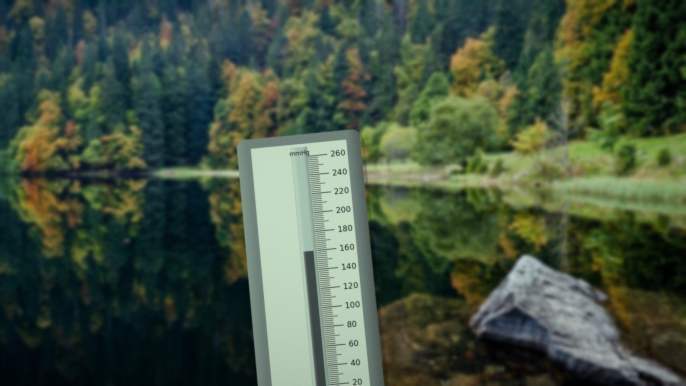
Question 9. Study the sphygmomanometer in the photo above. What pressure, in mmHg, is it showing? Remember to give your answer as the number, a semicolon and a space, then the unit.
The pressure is 160; mmHg
